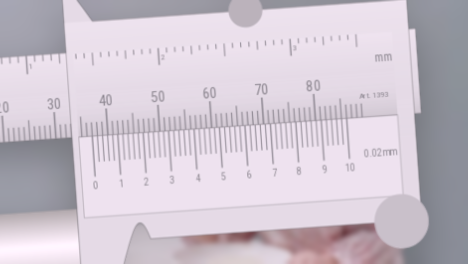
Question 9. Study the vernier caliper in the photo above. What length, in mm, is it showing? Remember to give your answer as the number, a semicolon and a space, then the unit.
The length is 37.0; mm
